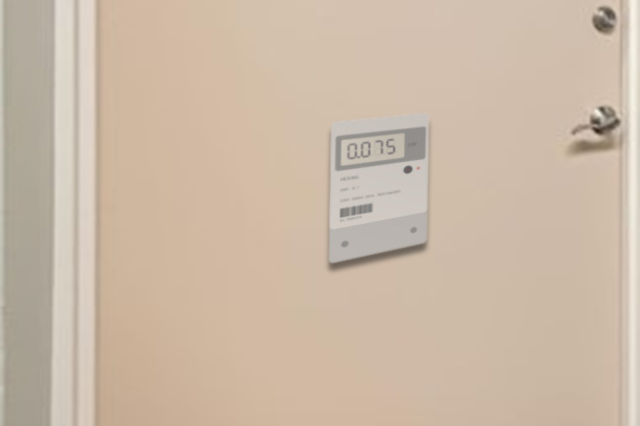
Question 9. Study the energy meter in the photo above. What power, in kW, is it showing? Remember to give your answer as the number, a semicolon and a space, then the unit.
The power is 0.075; kW
